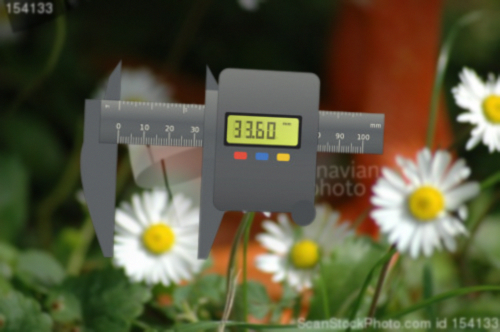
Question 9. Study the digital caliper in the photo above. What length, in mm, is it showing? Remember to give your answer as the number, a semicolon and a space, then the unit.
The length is 33.60; mm
